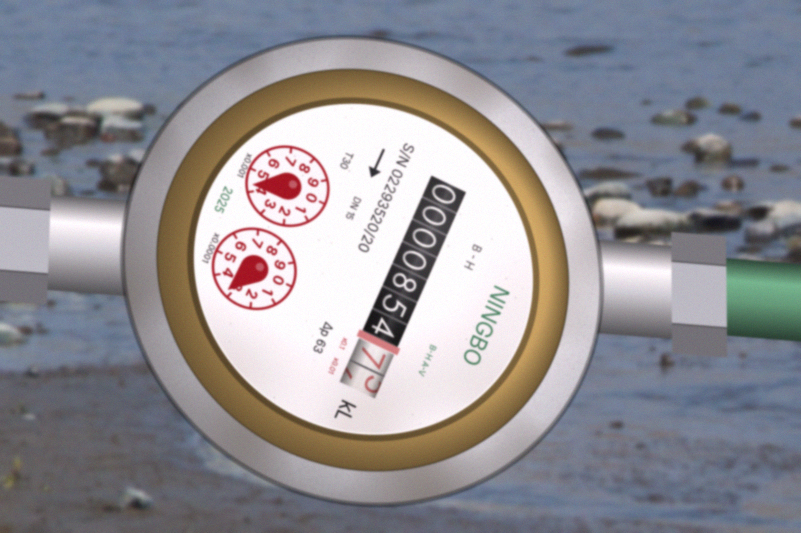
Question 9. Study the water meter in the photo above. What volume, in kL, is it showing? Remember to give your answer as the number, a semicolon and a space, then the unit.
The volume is 854.7543; kL
